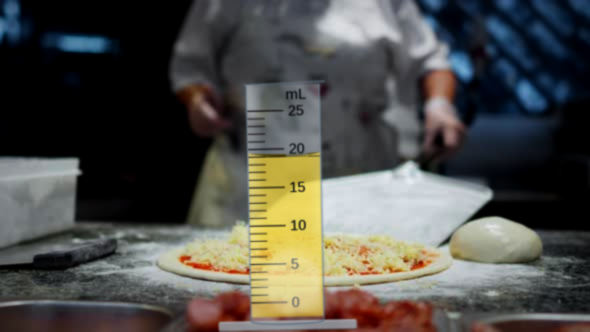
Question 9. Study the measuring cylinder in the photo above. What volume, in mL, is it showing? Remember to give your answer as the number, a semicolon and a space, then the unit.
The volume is 19; mL
